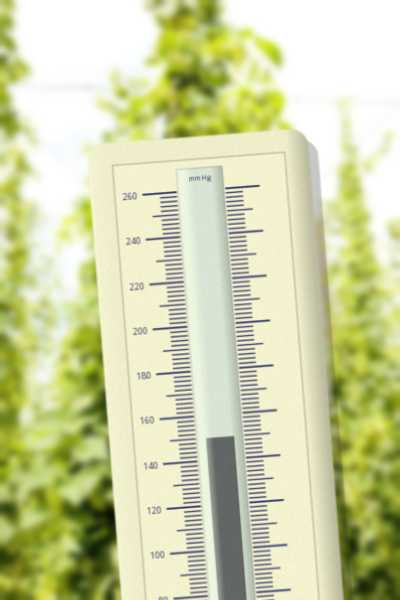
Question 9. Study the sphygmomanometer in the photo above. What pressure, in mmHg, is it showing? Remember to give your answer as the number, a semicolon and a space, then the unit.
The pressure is 150; mmHg
